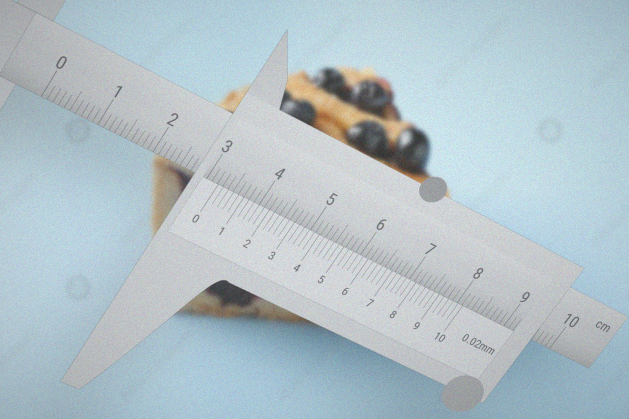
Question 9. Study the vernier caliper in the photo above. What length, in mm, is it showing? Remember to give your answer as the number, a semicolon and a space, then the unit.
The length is 32.2; mm
